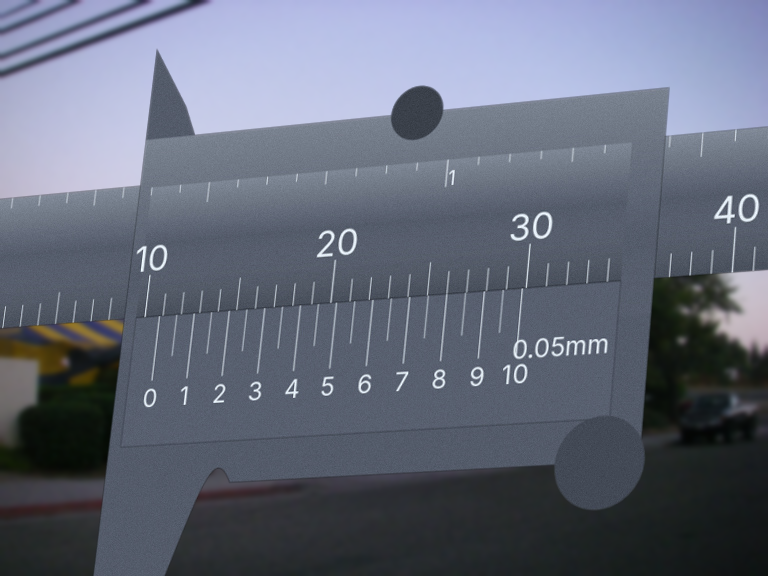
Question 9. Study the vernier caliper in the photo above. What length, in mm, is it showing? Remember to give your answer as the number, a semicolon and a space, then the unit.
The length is 10.8; mm
